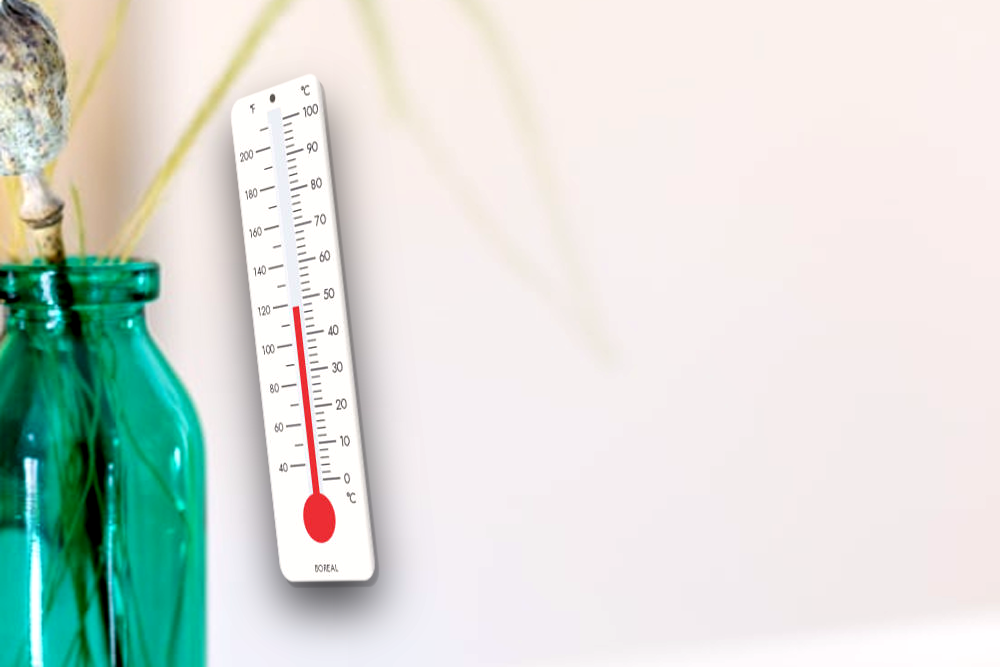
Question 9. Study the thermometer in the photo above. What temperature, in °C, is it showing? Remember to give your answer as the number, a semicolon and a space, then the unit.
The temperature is 48; °C
